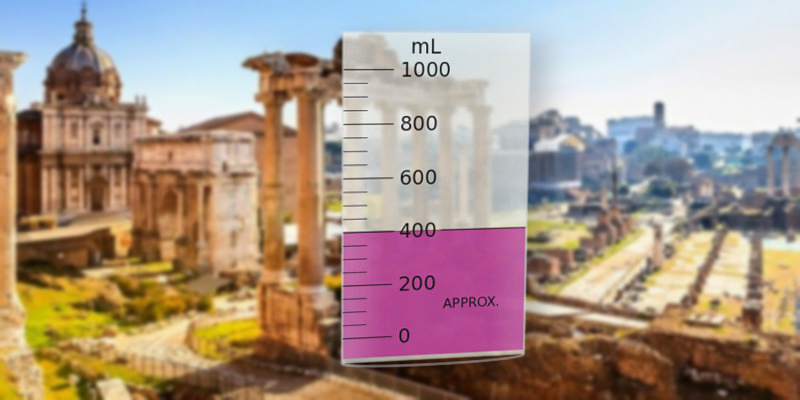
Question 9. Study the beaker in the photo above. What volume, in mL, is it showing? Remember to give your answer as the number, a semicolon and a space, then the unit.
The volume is 400; mL
